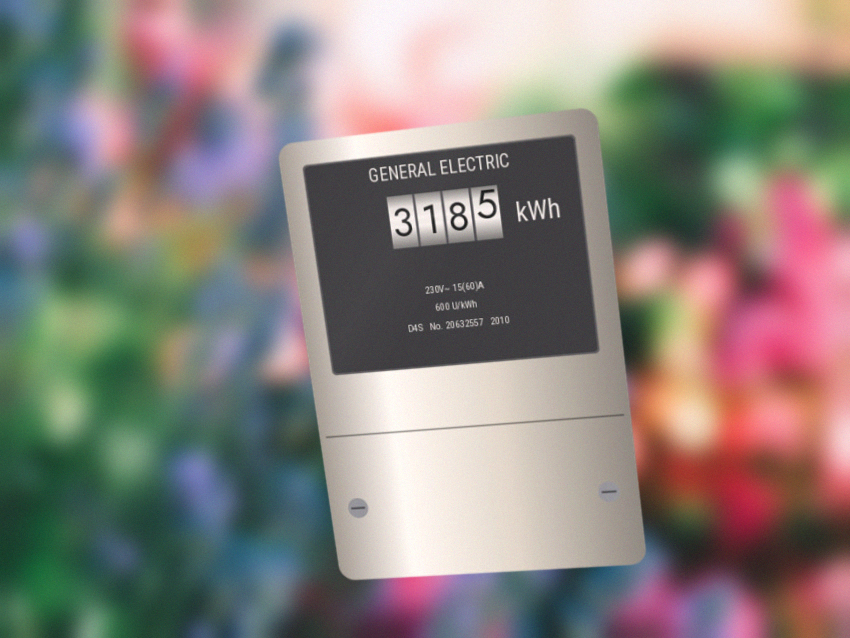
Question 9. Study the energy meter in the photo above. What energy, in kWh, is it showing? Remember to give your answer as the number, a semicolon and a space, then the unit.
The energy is 3185; kWh
